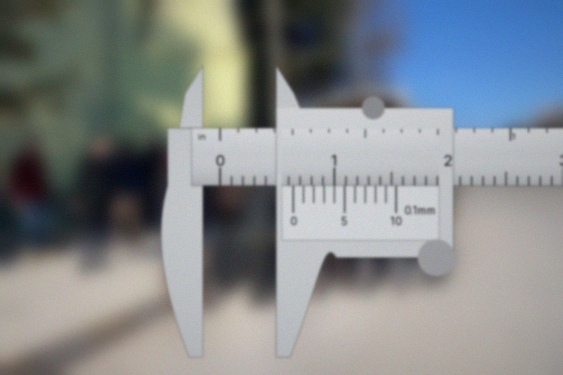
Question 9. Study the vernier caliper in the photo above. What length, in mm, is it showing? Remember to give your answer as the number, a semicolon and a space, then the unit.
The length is 6.4; mm
